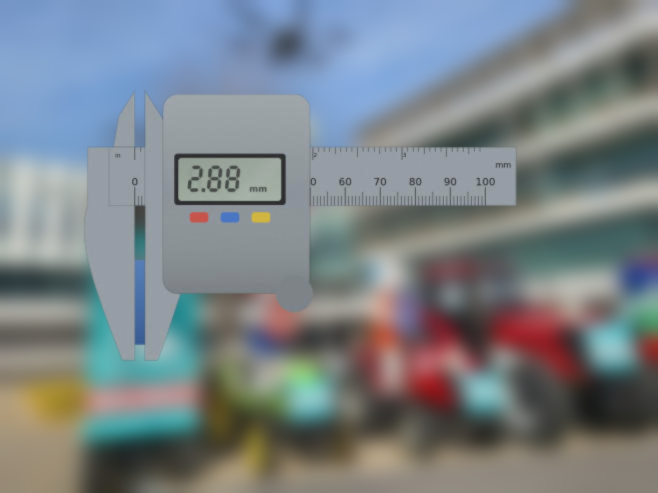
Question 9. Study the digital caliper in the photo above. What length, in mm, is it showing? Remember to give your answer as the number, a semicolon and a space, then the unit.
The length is 2.88; mm
